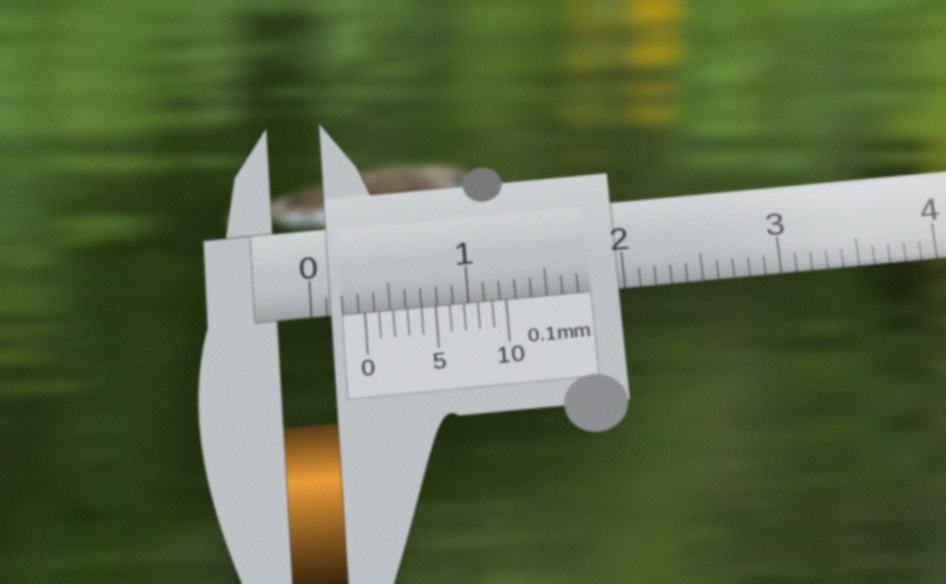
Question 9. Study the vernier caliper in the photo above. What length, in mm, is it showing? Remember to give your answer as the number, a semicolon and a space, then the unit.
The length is 3.4; mm
